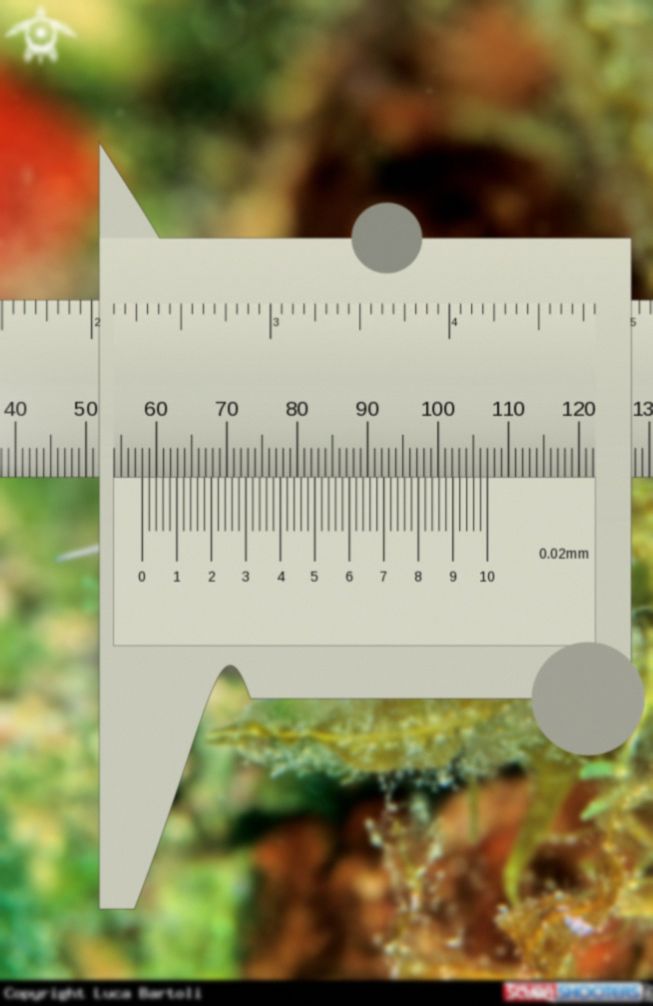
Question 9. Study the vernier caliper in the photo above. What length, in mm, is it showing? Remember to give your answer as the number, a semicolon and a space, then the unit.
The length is 58.0; mm
